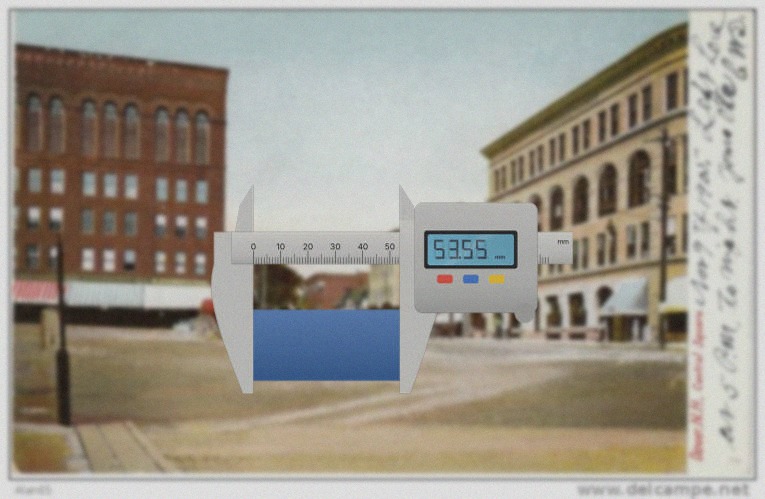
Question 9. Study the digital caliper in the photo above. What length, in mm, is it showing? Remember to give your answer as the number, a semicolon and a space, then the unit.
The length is 53.55; mm
